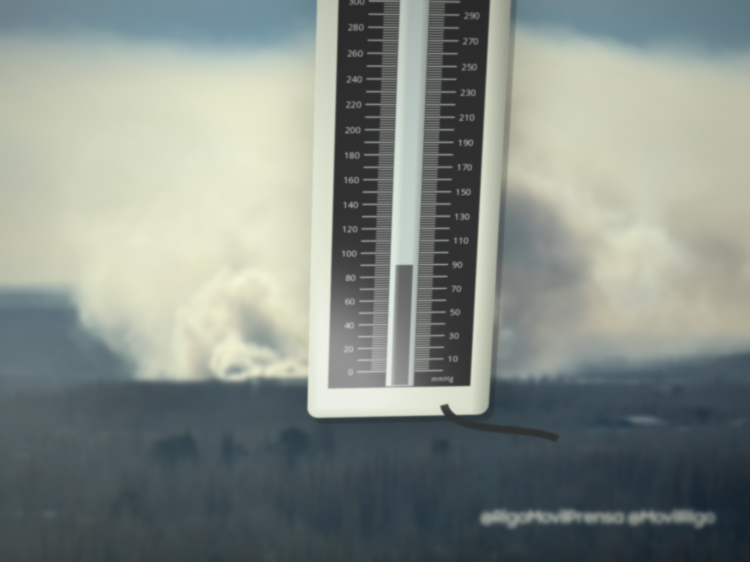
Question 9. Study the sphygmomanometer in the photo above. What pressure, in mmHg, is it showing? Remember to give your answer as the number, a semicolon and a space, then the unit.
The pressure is 90; mmHg
